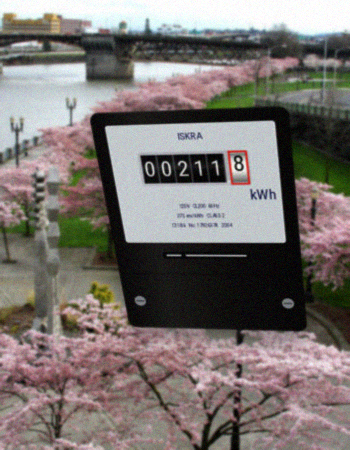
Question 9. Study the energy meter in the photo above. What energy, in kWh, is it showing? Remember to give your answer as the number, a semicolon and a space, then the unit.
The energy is 211.8; kWh
